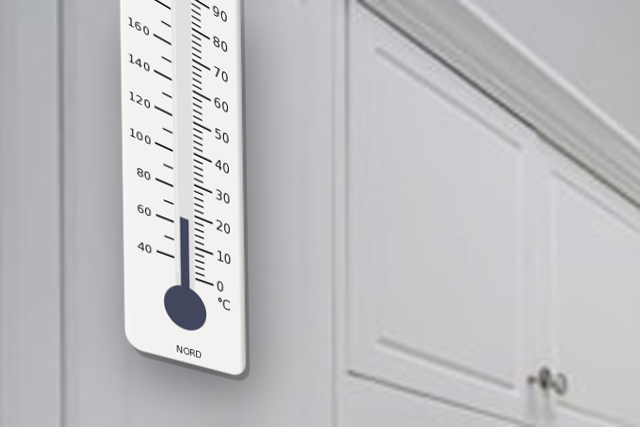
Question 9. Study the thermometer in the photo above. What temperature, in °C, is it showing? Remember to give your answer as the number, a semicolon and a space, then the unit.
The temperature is 18; °C
